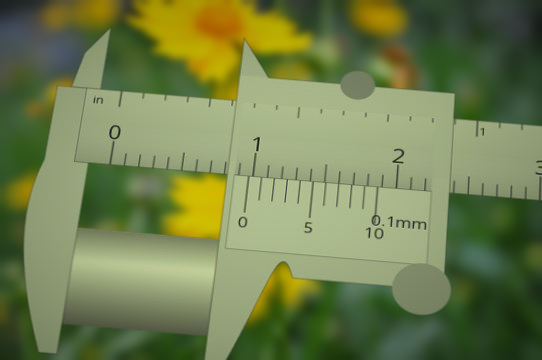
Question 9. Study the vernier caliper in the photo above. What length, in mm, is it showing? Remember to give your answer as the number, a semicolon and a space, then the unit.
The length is 9.7; mm
